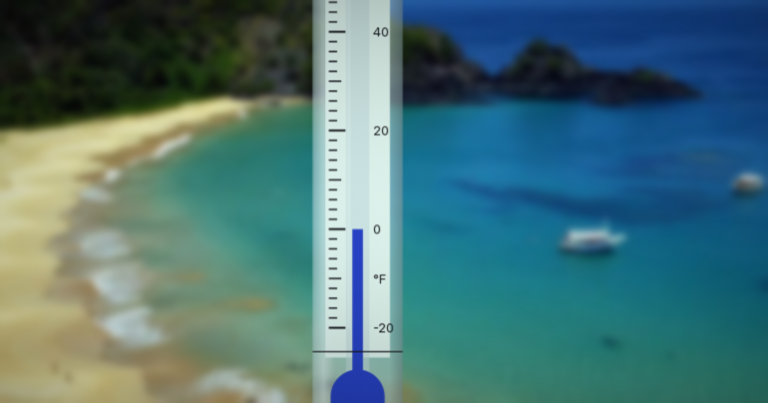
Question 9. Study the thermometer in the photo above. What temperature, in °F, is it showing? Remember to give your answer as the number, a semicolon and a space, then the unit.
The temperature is 0; °F
